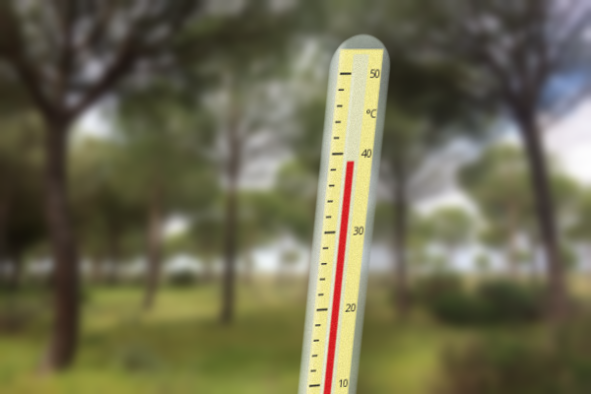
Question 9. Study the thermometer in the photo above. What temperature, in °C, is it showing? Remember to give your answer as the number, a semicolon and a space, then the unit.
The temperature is 39; °C
